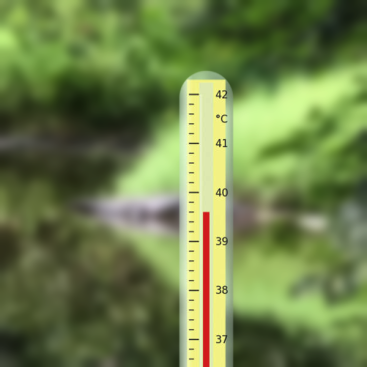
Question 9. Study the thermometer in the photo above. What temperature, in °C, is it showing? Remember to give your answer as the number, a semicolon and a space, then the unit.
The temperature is 39.6; °C
